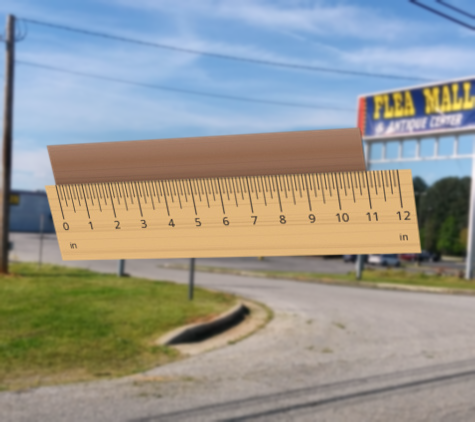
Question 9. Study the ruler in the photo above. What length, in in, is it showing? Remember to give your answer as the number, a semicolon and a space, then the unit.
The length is 11; in
